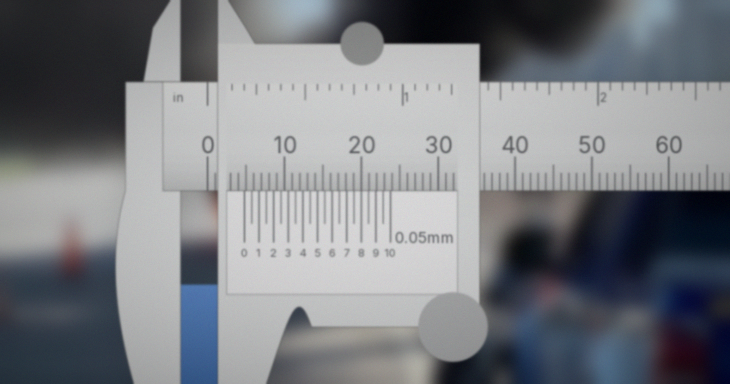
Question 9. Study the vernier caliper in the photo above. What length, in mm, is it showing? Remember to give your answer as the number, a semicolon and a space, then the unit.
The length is 4.8; mm
